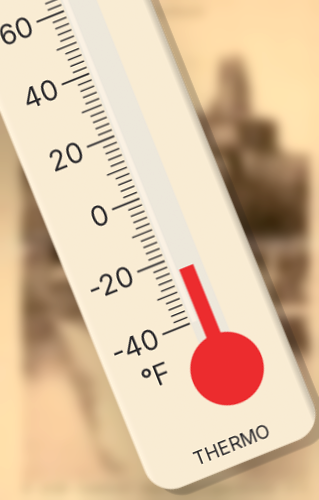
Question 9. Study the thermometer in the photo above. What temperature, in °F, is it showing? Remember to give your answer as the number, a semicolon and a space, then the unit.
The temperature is -24; °F
